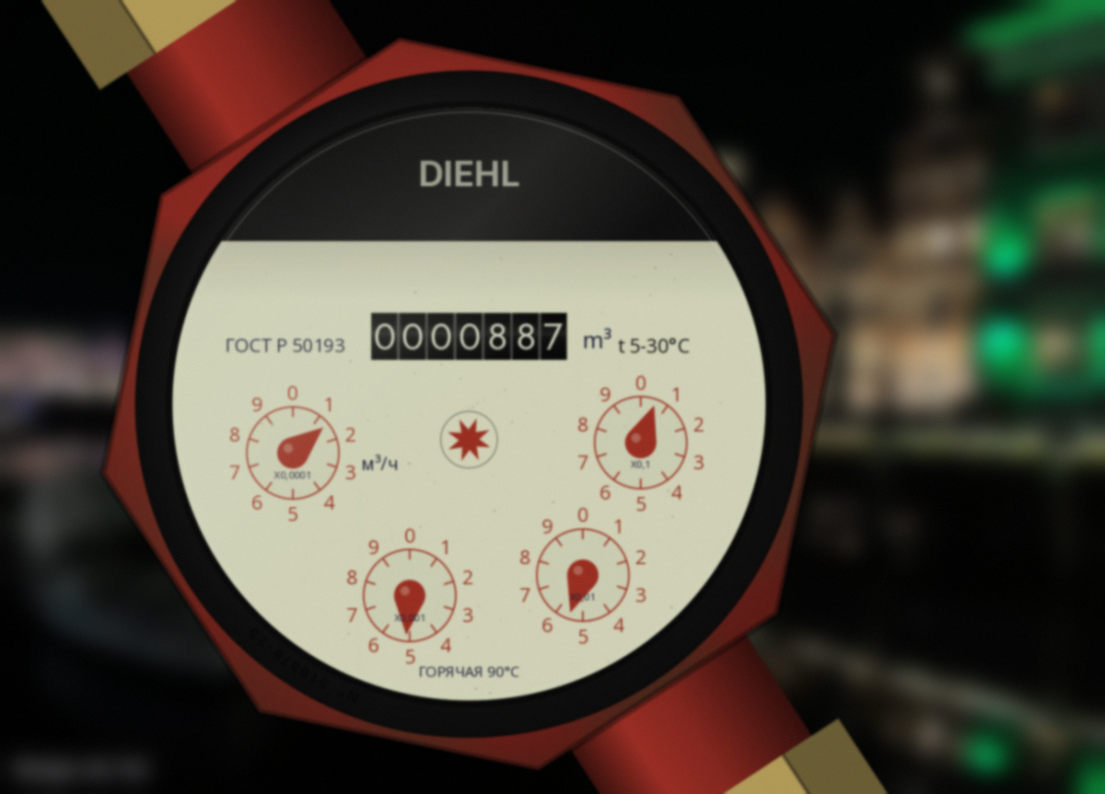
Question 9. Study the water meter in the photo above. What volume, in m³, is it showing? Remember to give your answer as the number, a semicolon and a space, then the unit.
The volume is 887.0551; m³
